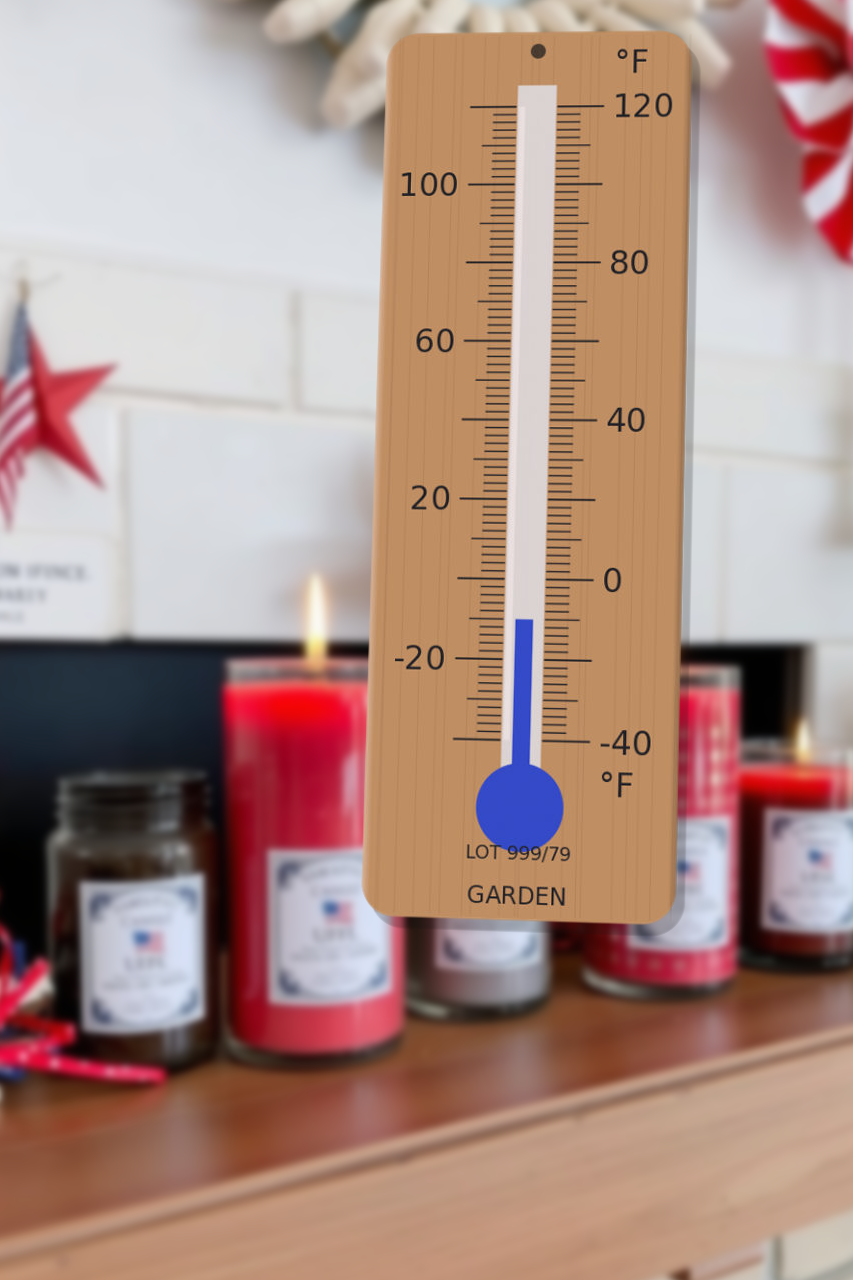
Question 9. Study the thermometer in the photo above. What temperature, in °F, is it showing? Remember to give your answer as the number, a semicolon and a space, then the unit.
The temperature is -10; °F
